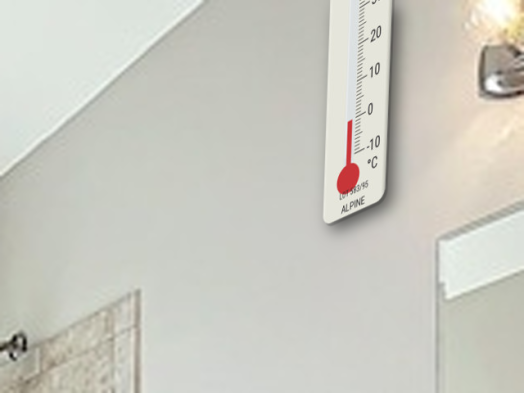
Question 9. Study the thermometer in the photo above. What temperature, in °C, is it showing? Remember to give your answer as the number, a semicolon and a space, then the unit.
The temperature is 0; °C
